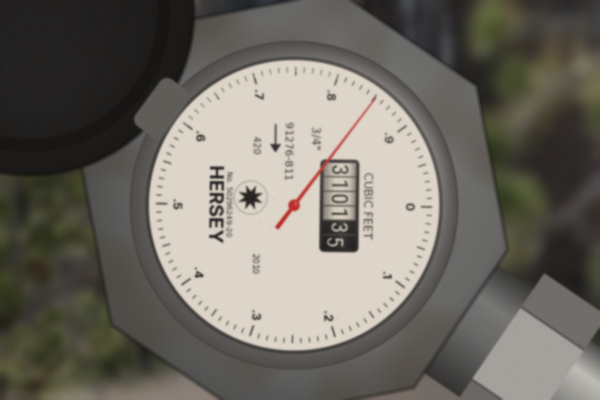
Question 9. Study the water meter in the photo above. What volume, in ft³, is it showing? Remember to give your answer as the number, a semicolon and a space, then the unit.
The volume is 310134.85; ft³
